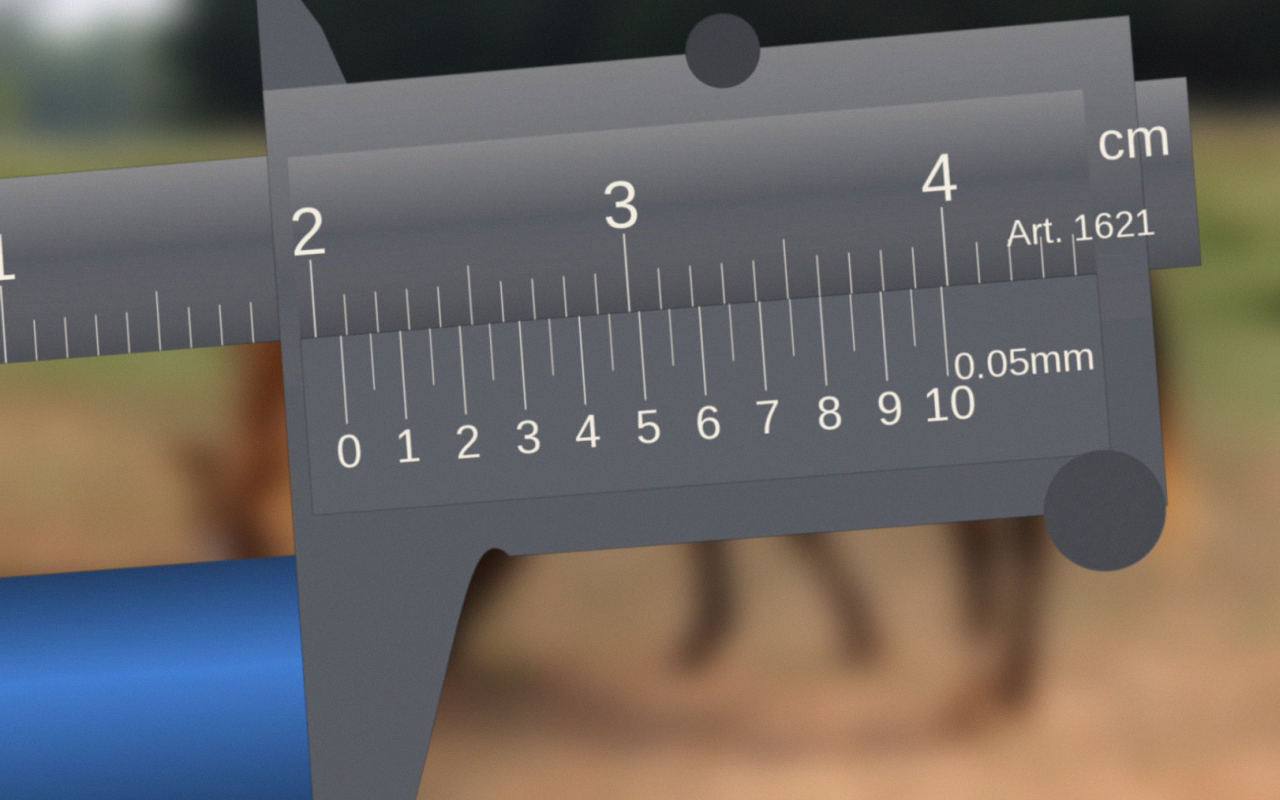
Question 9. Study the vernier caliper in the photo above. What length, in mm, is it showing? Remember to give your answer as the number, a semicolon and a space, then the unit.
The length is 20.80; mm
